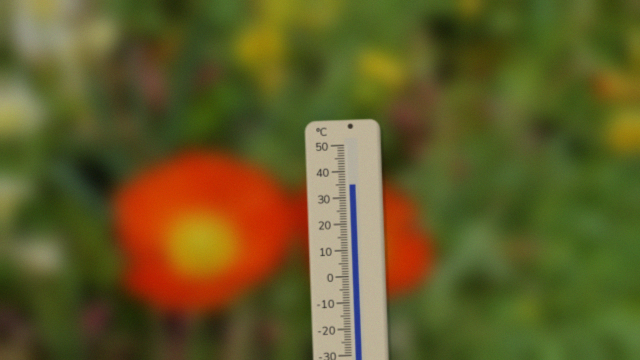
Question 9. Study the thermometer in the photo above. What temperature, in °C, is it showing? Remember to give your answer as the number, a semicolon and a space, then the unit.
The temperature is 35; °C
